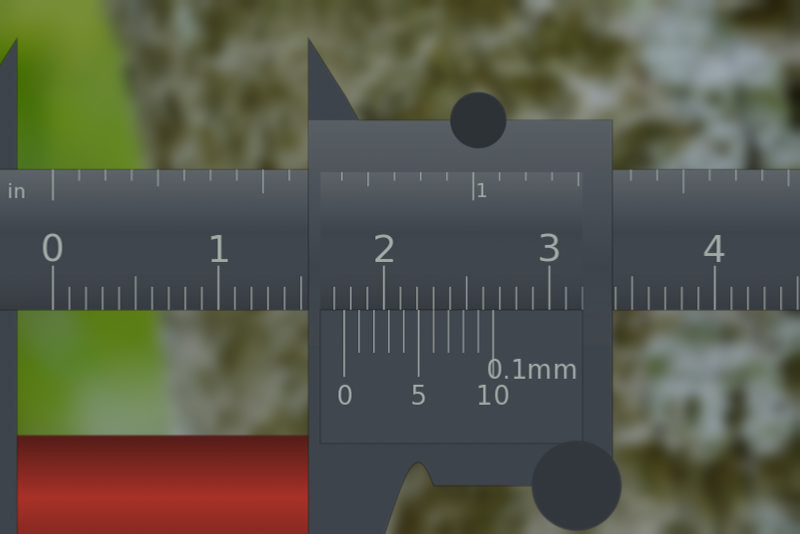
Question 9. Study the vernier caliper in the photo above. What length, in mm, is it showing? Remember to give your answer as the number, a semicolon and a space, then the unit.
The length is 17.6; mm
